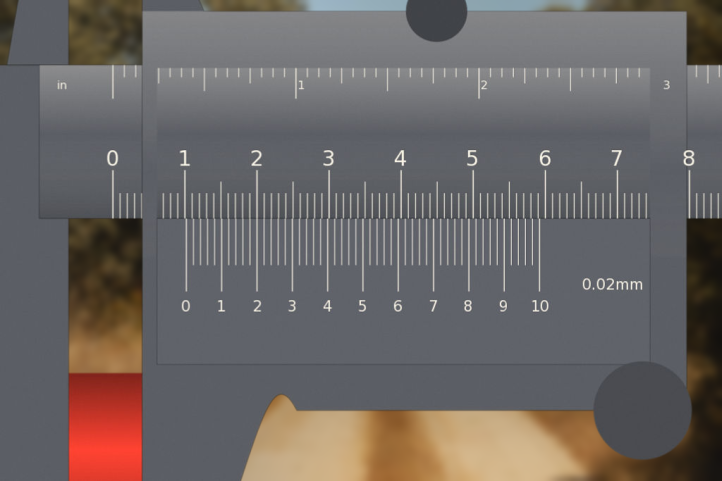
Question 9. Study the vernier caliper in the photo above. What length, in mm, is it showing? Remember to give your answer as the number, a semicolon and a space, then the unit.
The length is 10.2; mm
